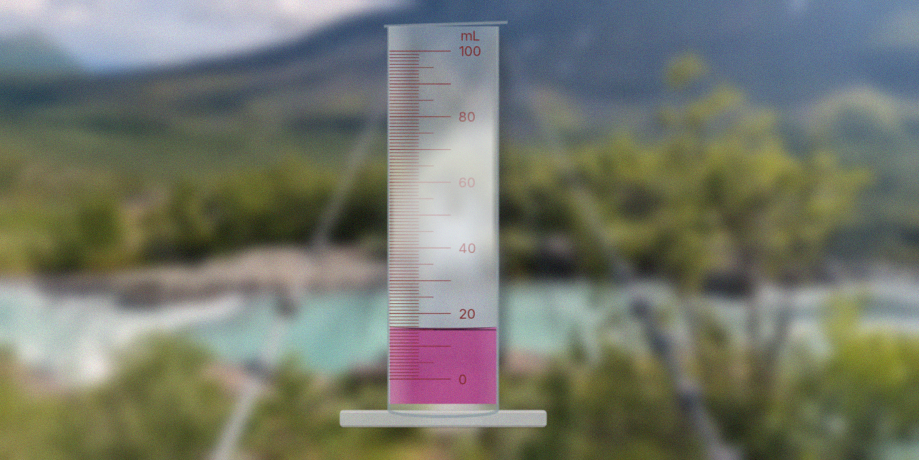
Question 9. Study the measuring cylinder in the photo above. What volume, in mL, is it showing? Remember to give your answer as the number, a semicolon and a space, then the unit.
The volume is 15; mL
